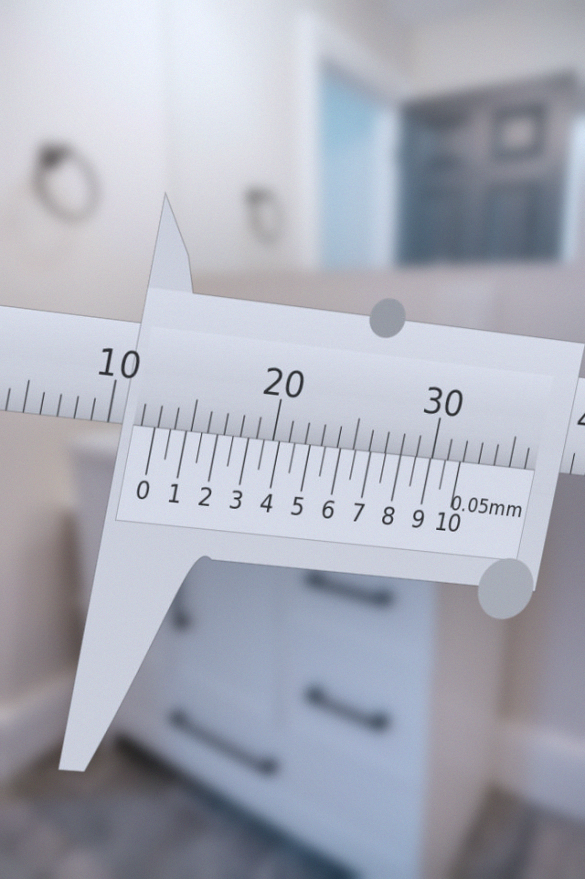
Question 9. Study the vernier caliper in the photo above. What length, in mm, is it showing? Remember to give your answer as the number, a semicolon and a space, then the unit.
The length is 12.8; mm
